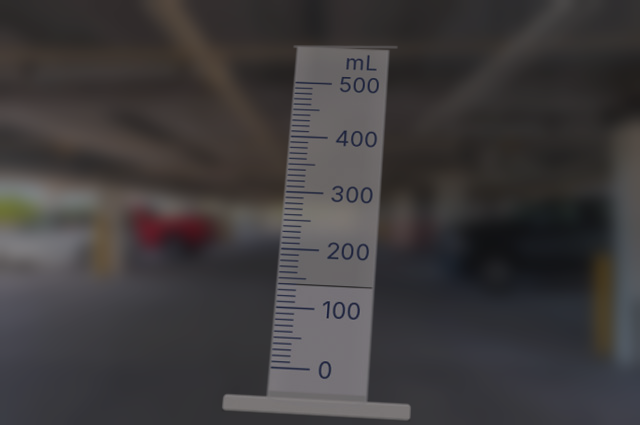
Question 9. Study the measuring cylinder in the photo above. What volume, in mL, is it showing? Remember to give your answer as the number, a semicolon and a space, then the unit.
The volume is 140; mL
